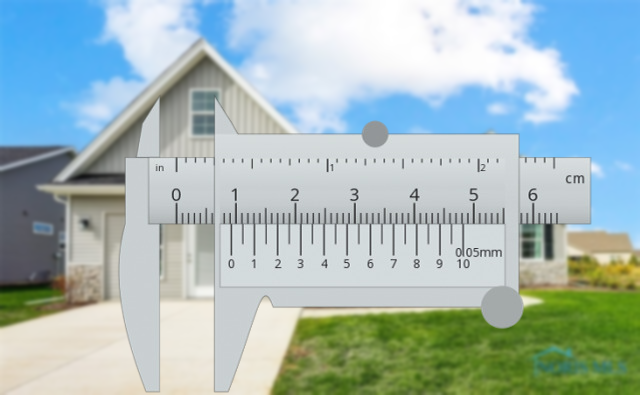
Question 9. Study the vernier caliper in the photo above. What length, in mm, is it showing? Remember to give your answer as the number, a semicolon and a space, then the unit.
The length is 9.2; mm
